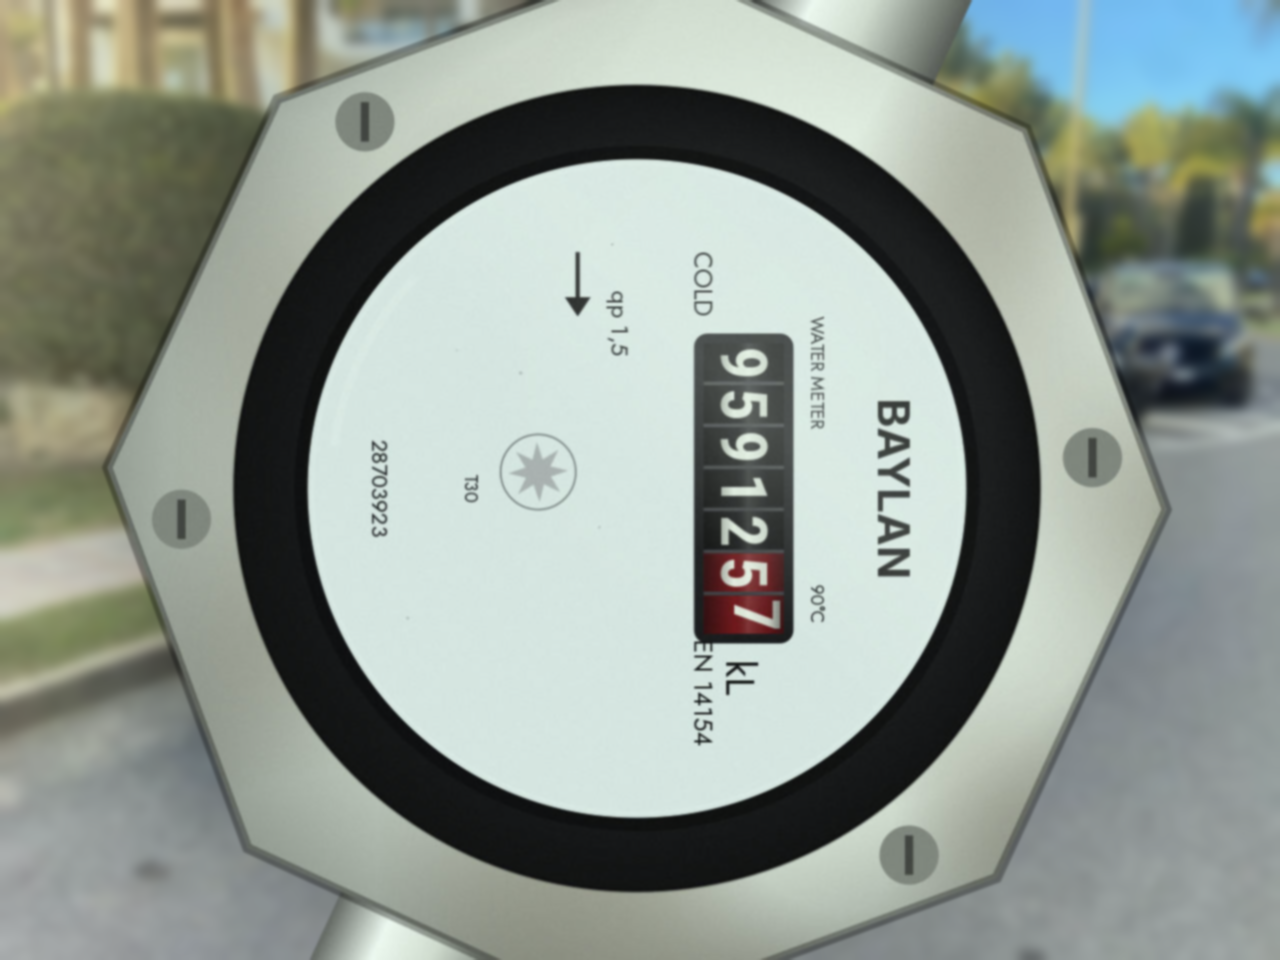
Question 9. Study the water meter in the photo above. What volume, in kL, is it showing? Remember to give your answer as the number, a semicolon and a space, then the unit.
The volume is 95912.57; kL
